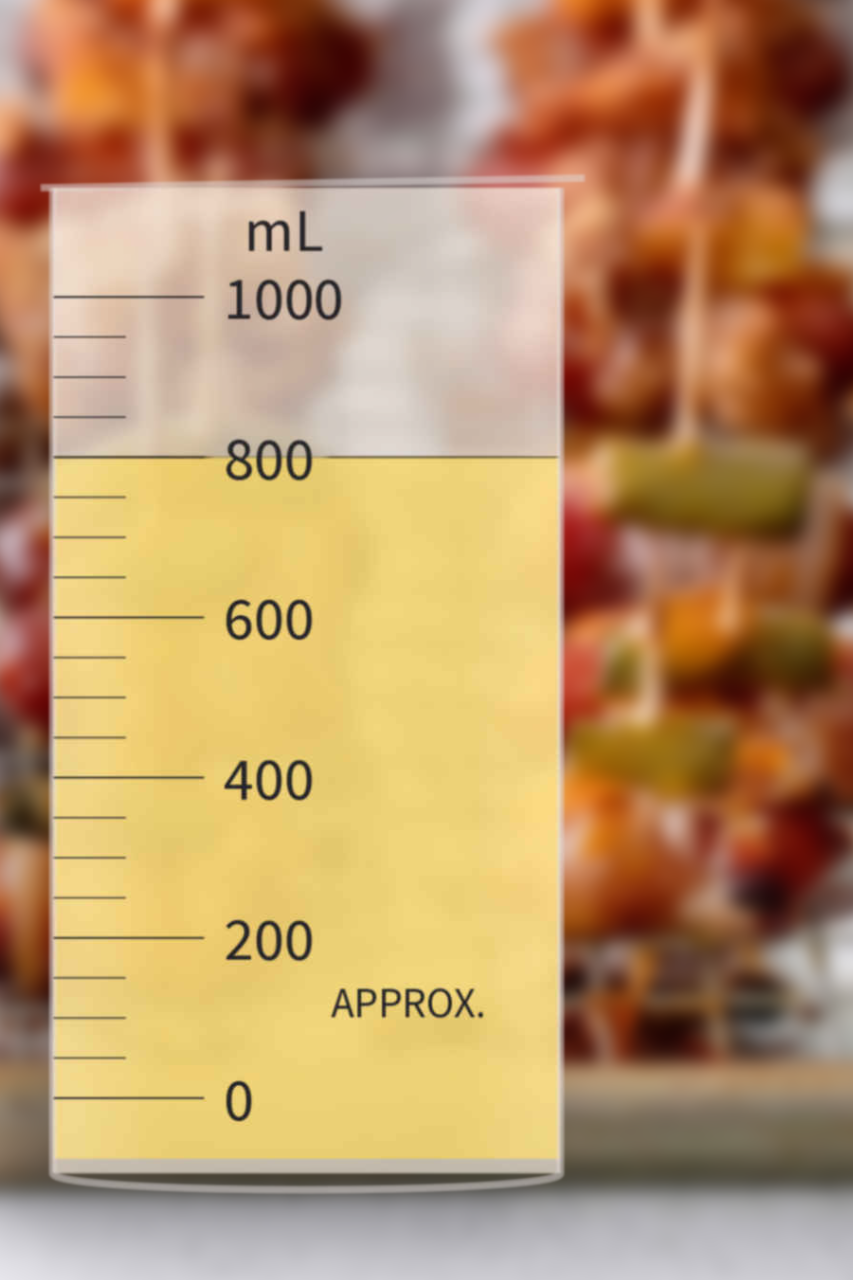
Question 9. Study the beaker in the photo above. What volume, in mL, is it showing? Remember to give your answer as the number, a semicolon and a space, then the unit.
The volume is 800; mL
